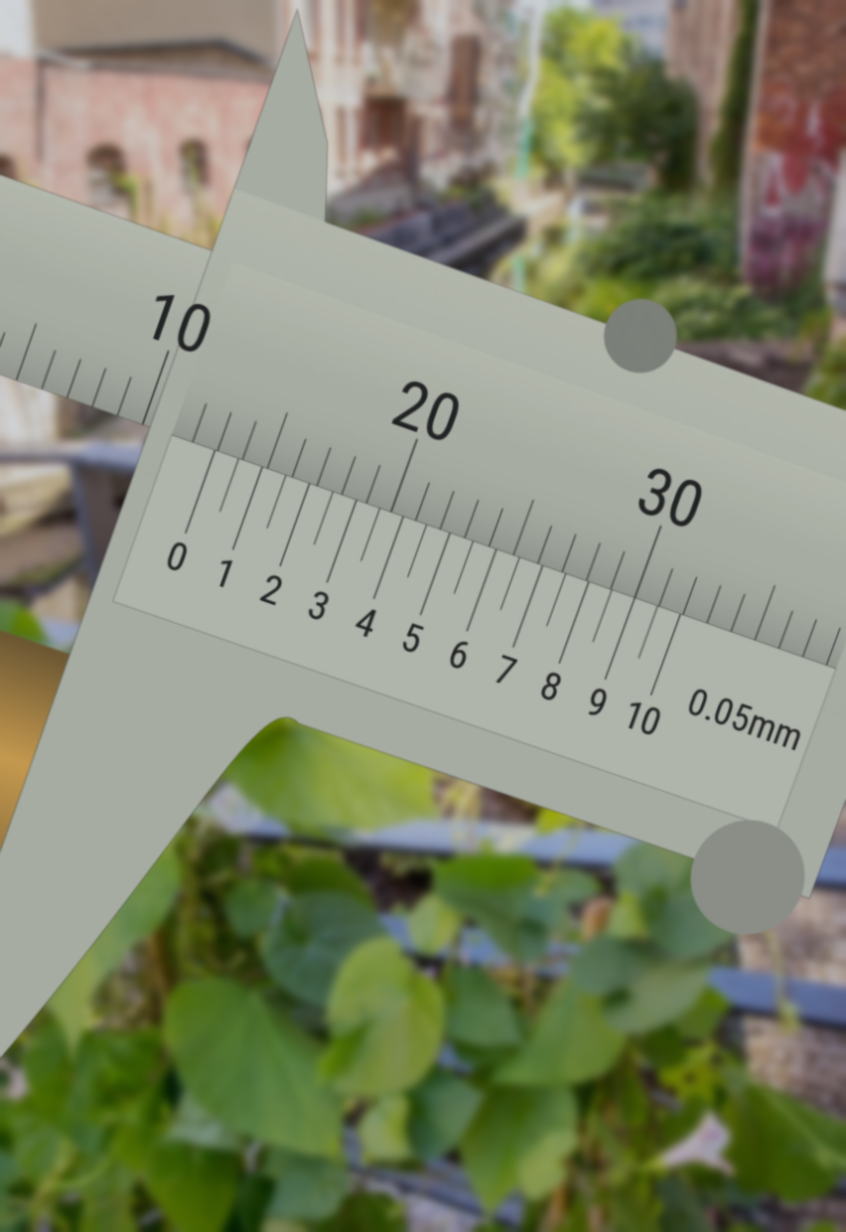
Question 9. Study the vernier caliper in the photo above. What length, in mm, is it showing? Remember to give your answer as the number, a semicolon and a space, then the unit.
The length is 12.9; mm
